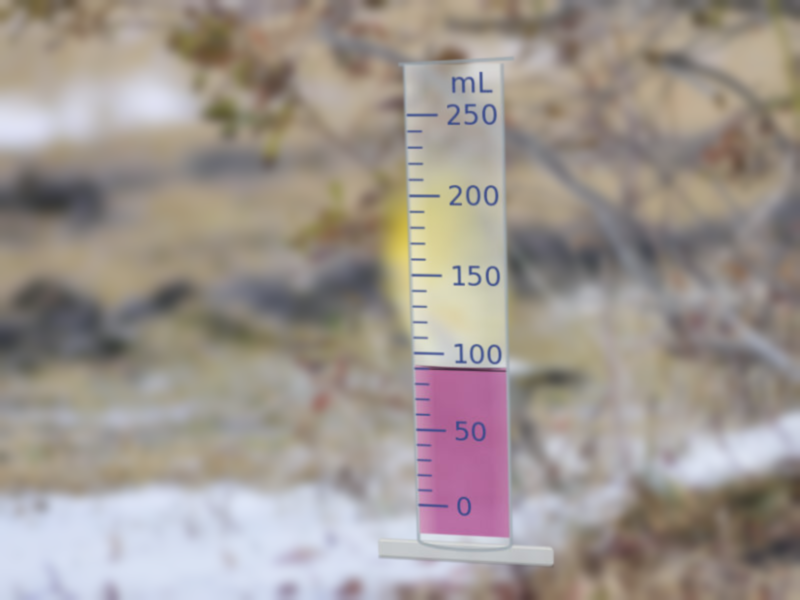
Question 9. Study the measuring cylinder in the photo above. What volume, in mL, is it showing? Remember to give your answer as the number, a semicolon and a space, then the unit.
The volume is 90; mL
